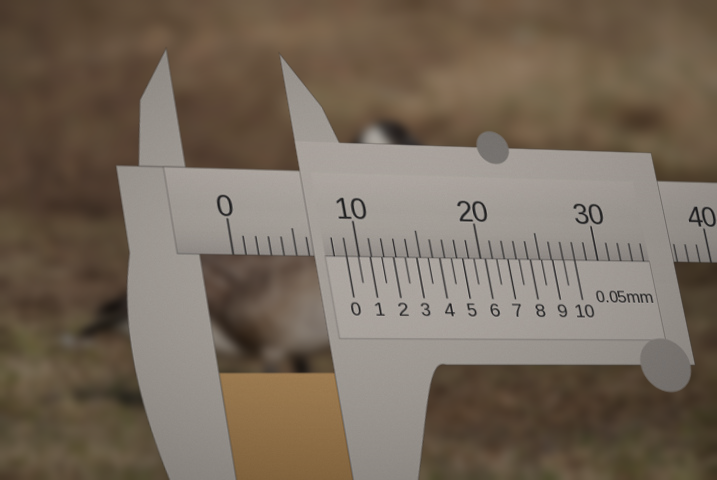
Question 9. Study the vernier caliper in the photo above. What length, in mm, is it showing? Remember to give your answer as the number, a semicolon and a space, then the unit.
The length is 9.0; mm
